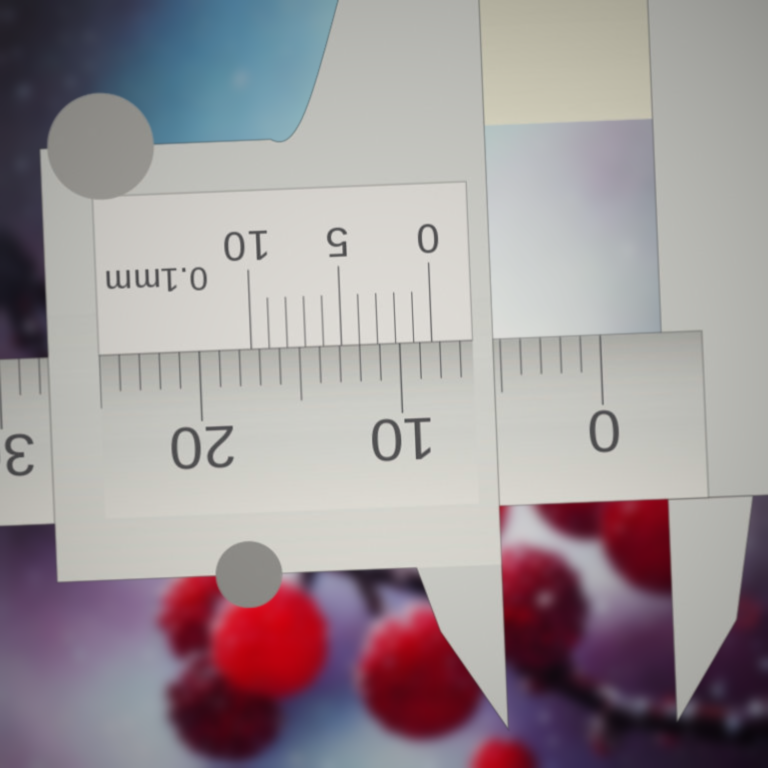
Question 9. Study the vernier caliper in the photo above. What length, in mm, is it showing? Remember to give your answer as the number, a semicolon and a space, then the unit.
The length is 8.4; mm
